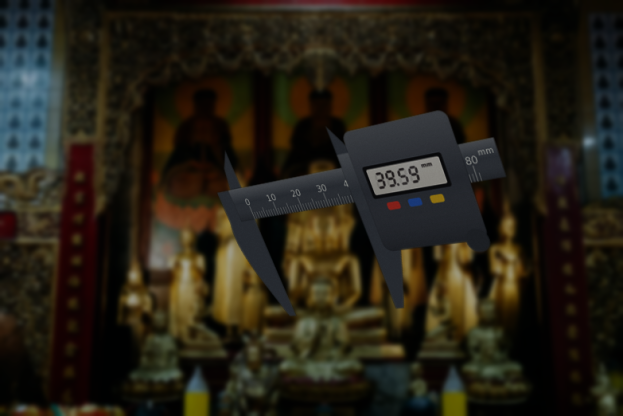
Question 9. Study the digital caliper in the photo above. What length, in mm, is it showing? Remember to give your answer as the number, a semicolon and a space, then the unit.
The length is 39.59; mm
